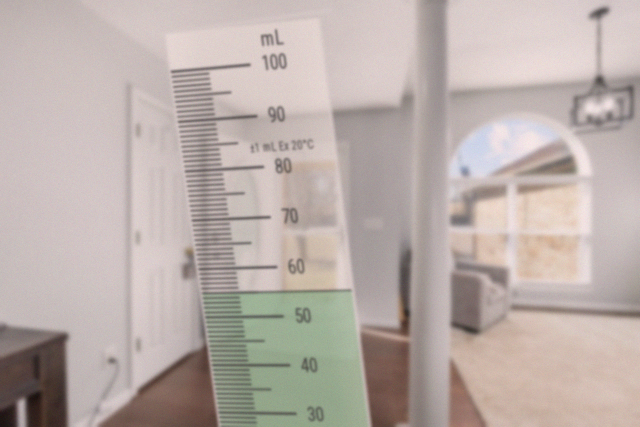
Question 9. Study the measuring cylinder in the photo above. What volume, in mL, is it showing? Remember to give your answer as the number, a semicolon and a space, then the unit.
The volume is 55; mL
